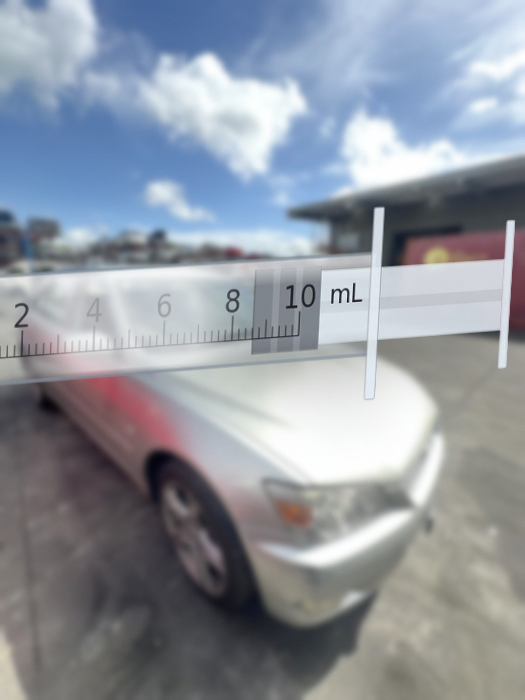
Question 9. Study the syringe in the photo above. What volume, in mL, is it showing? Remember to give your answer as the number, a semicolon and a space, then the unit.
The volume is 8.6; mL
